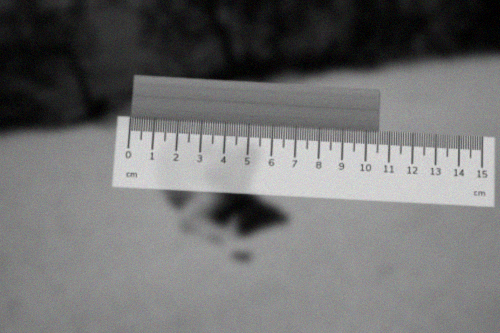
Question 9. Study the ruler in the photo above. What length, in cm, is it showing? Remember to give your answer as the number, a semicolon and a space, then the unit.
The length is 10.5; cm
